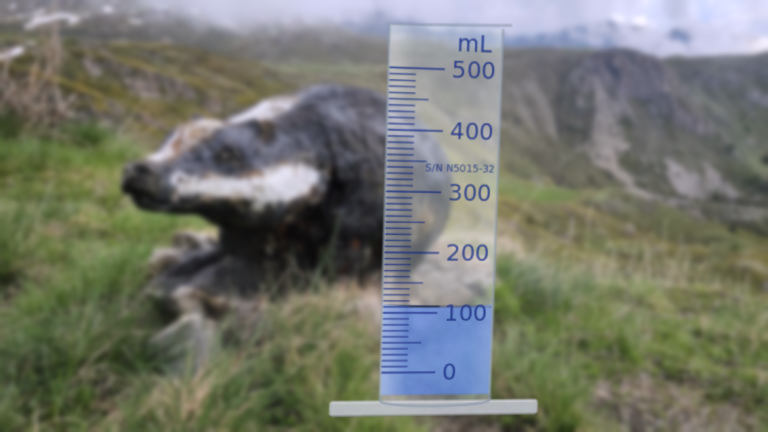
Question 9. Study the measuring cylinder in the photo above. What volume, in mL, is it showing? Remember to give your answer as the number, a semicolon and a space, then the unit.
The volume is 110; mL
